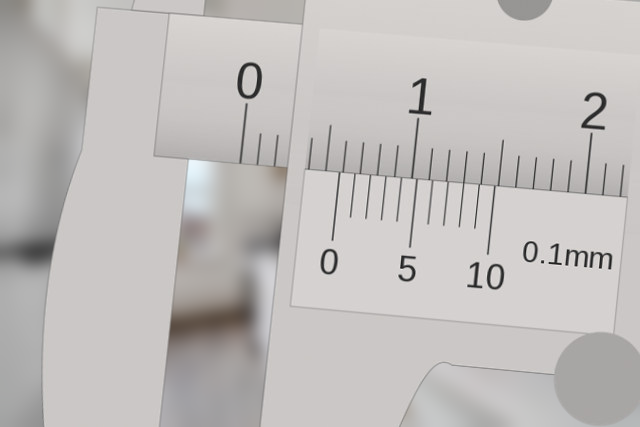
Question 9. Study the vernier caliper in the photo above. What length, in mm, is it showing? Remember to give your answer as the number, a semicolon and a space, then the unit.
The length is 5.8; mm
